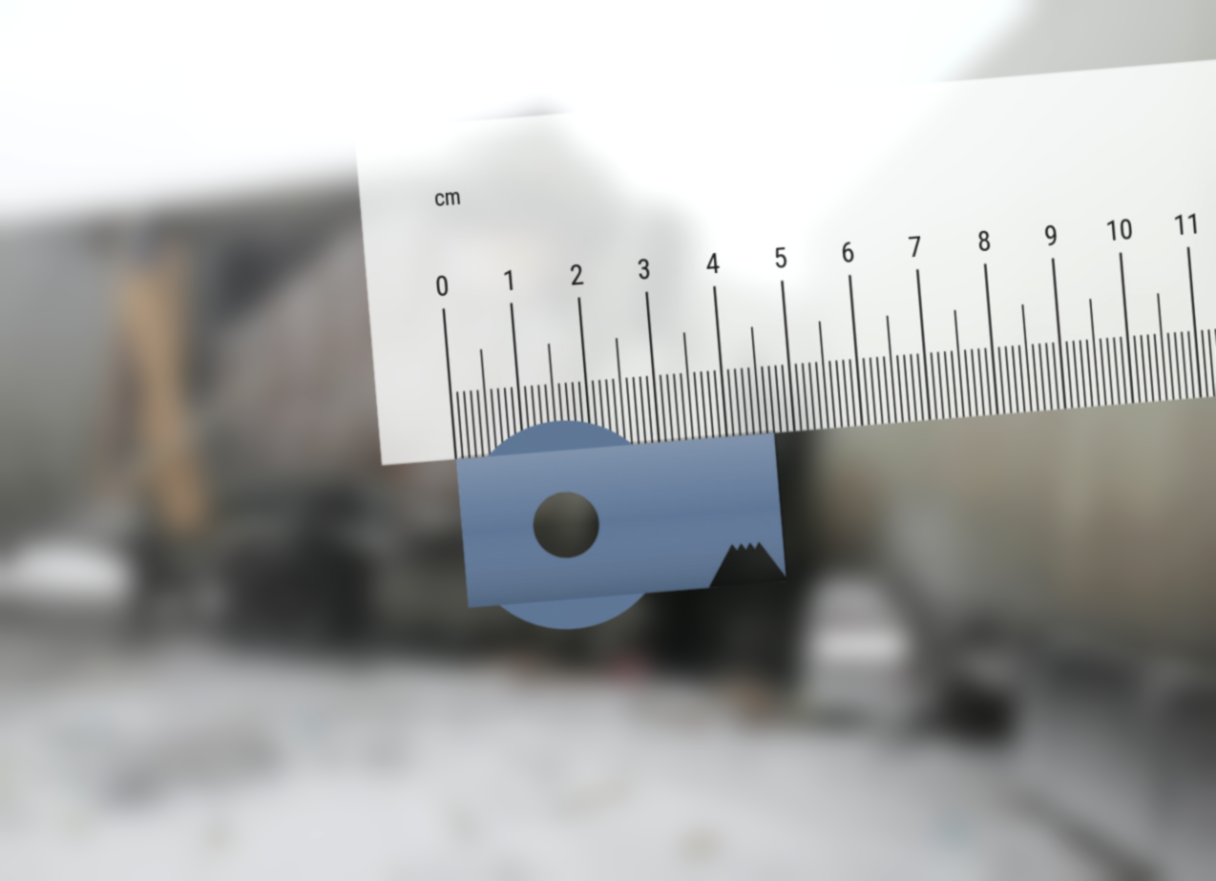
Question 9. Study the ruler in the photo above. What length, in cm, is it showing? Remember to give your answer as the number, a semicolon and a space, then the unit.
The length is 4.7; cm
